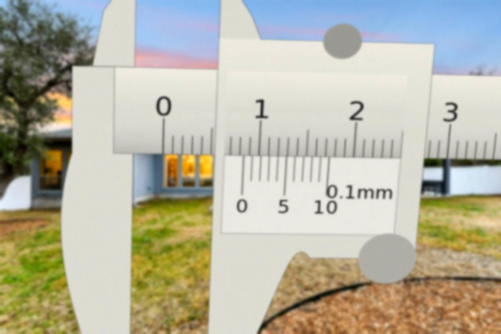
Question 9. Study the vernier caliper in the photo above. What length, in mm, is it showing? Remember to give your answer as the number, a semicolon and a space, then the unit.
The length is 8.4; mm
